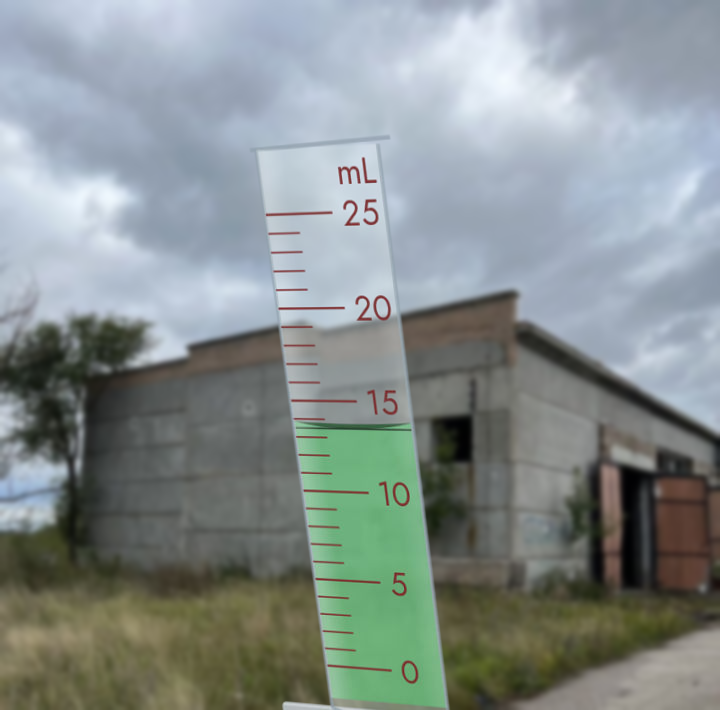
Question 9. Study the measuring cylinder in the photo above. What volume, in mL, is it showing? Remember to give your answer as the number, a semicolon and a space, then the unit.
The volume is 13.5; mL
